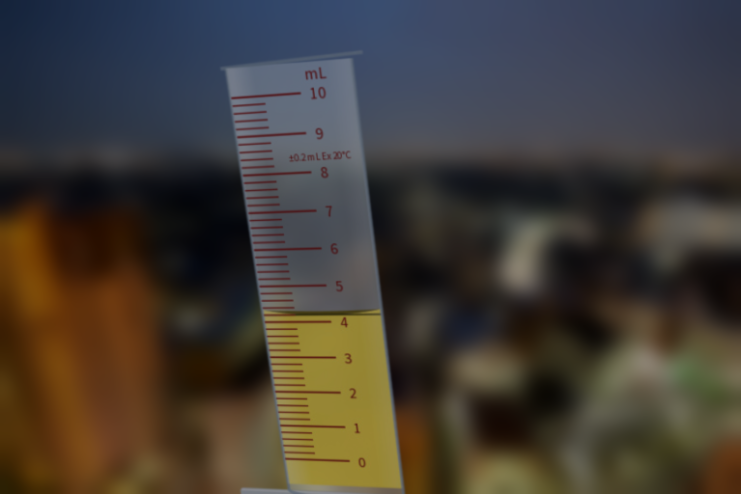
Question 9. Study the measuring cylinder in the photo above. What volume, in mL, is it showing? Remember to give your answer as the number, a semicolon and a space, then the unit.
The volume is 4.2; mL
